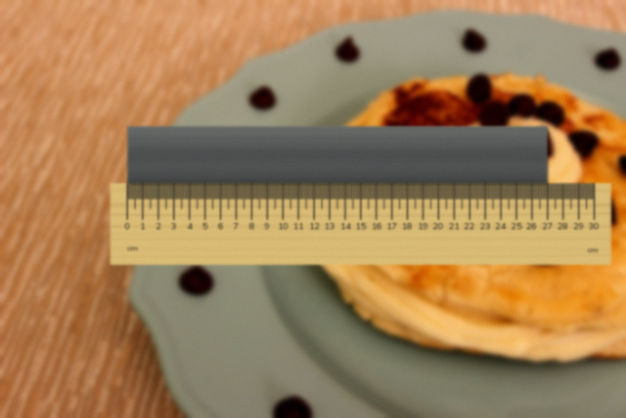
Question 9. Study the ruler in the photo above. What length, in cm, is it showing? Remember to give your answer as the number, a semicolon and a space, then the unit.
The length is 27; cm
